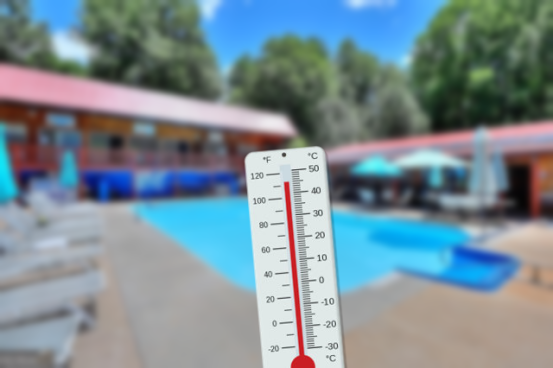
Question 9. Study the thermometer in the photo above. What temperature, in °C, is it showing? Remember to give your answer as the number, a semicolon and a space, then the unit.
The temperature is 45; °C
